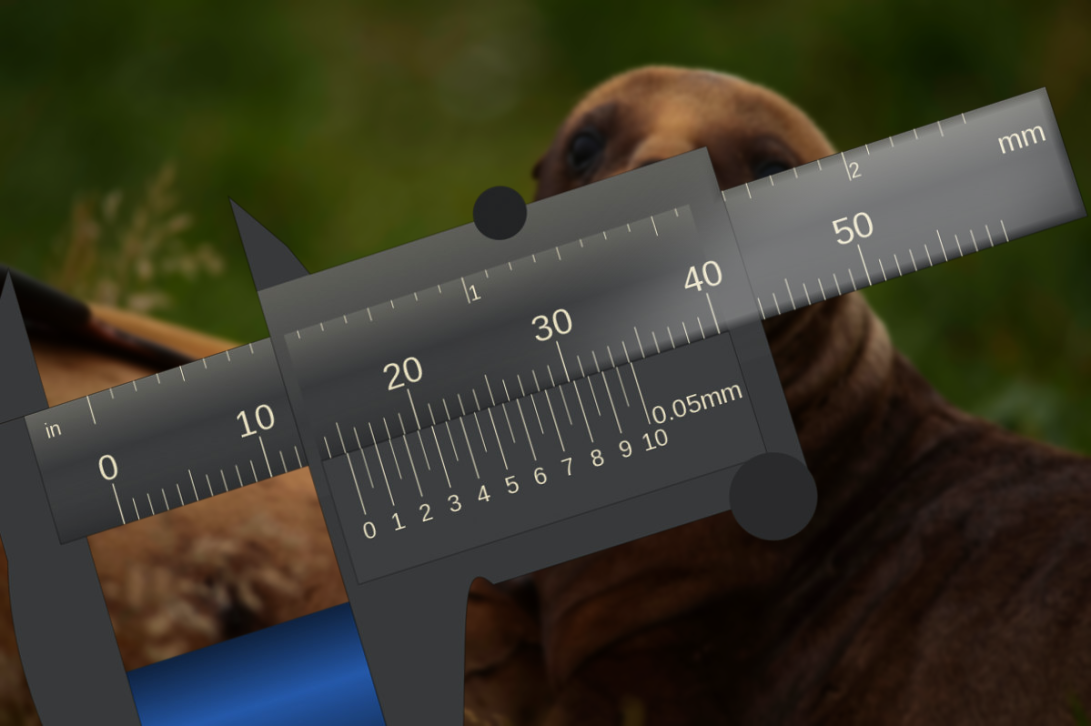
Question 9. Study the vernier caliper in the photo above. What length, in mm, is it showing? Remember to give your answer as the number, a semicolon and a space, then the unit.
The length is 15.1; mm
